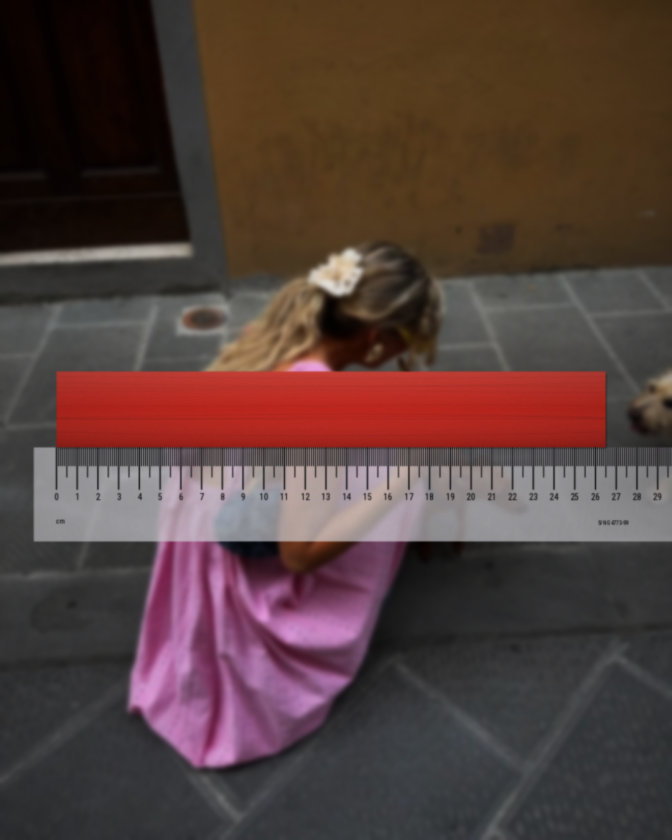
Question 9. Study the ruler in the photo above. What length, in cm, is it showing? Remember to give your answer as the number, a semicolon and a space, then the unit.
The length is 26.5; cm
